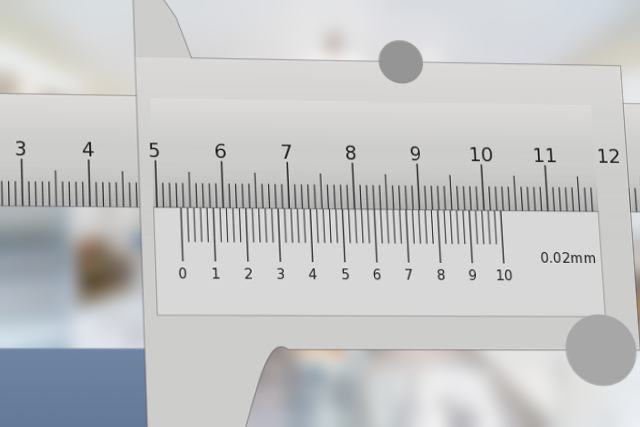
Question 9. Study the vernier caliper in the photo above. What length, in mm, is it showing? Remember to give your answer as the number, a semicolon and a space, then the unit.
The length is 53.6; mm
